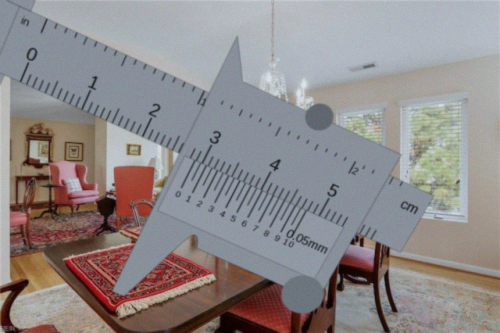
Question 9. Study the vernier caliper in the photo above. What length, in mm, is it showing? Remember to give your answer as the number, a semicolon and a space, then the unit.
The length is 28.8; mm
